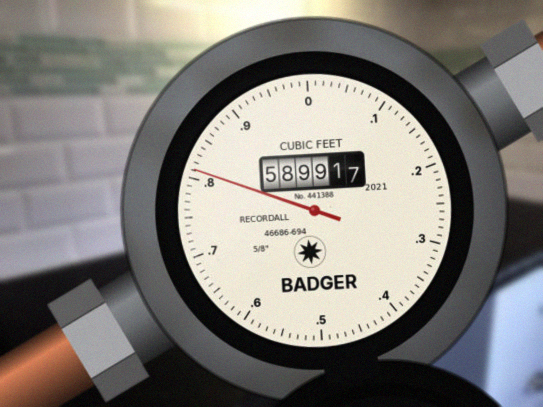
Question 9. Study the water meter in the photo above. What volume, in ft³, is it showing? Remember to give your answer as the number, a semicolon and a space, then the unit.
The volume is 589916.81; ft³
